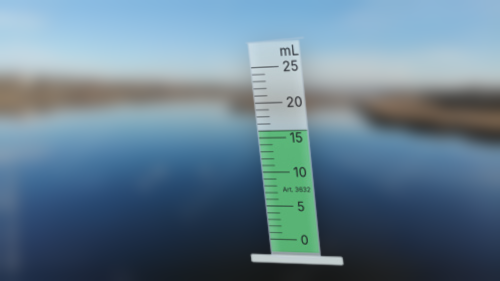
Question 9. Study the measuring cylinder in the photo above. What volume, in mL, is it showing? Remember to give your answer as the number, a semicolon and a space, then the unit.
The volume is 16; mL
